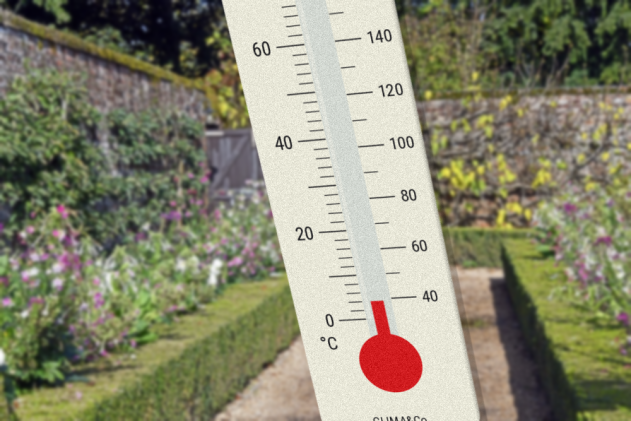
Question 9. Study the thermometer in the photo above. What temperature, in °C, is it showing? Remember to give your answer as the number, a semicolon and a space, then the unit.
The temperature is 4; °C
